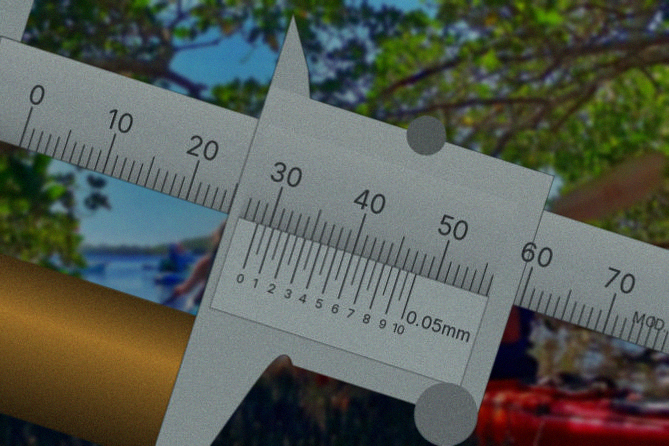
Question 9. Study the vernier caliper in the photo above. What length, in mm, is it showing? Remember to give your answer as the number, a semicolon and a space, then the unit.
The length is 28.6; mm
